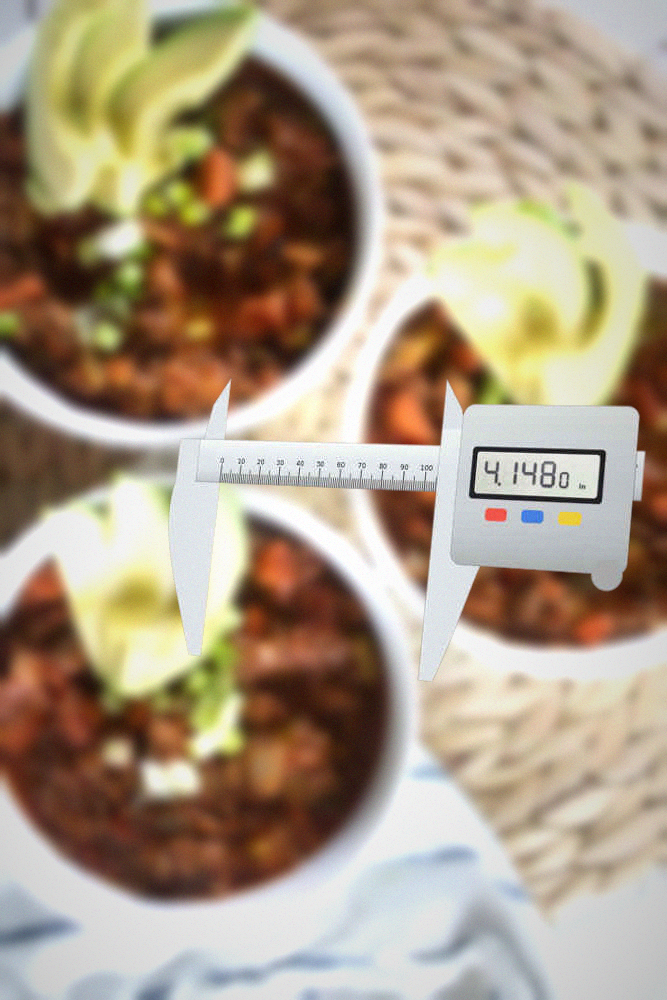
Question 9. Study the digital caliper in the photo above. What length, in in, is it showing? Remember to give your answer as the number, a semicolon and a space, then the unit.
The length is 4.1480; in
